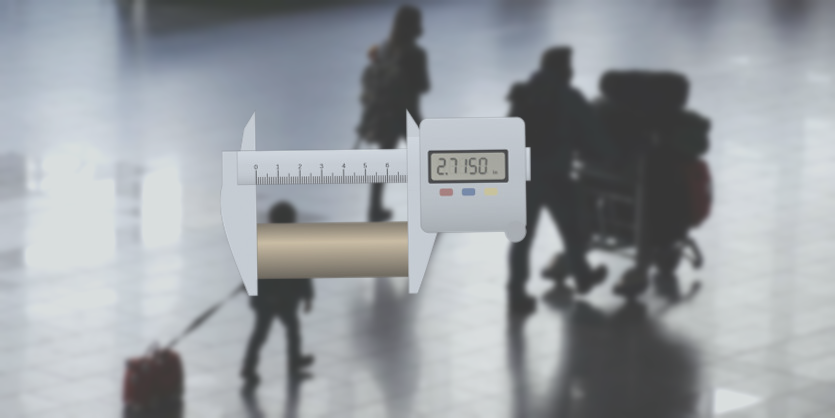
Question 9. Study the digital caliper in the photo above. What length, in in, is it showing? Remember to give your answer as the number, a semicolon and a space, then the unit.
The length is 2.7150; in
